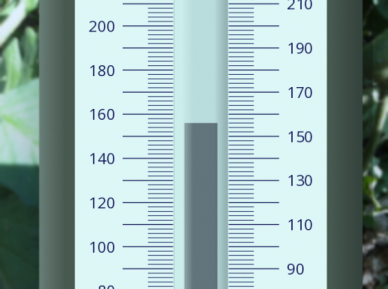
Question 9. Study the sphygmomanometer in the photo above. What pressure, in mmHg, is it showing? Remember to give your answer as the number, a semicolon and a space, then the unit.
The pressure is 156; mmHg
